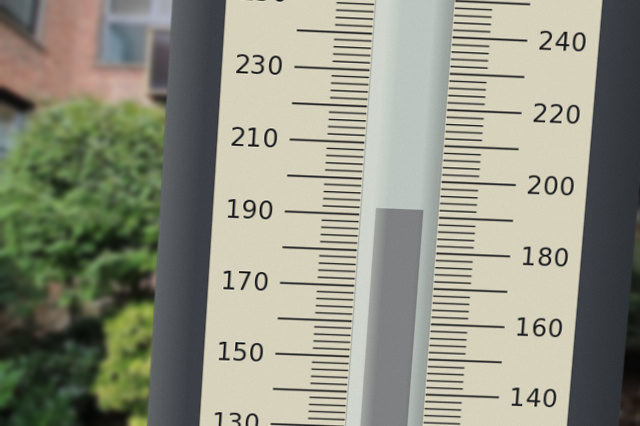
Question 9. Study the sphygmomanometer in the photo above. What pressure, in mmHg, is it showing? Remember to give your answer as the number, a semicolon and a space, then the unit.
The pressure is 192; mmHg
